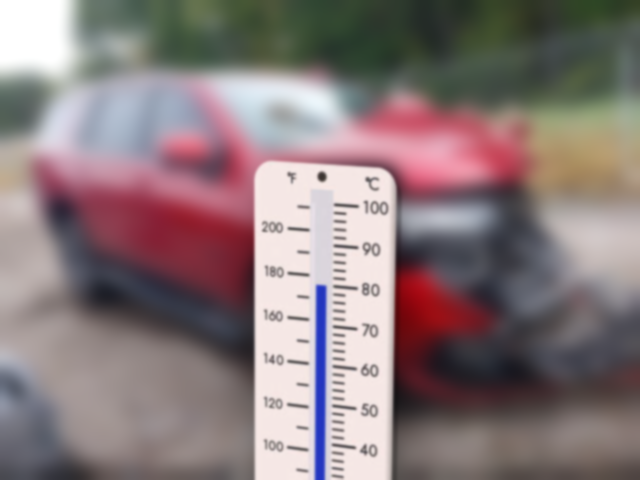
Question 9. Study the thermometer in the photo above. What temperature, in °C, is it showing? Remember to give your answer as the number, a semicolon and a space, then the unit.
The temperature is 80; °C
